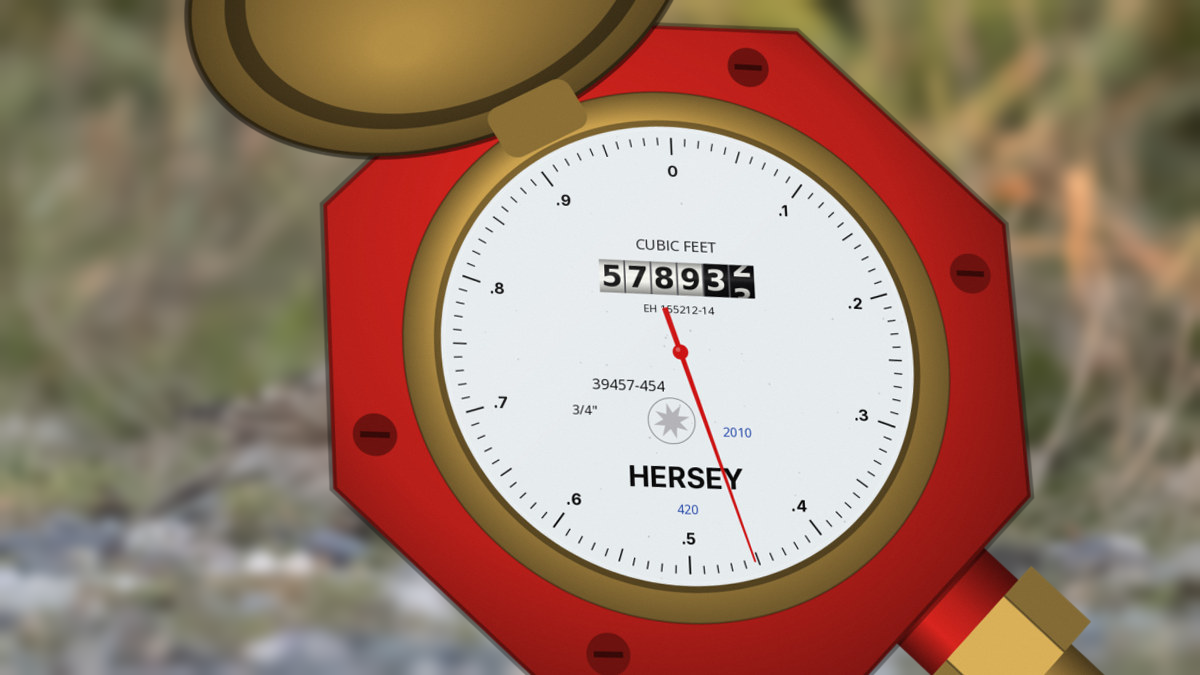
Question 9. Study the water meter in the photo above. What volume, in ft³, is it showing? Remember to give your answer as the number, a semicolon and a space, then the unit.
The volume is 578932.45; ft³
